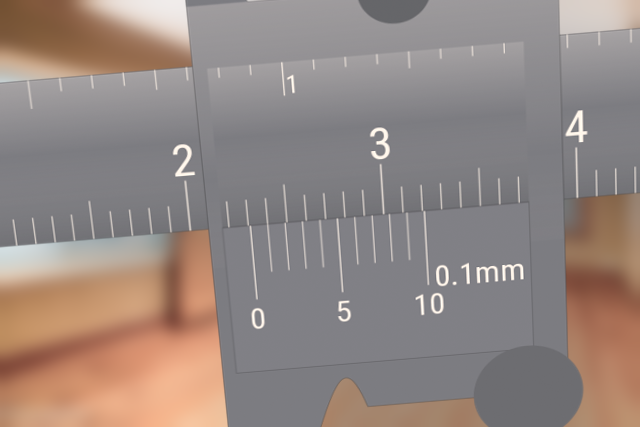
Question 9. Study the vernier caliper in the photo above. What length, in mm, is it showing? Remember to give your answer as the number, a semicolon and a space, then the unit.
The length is 23.1; mm
